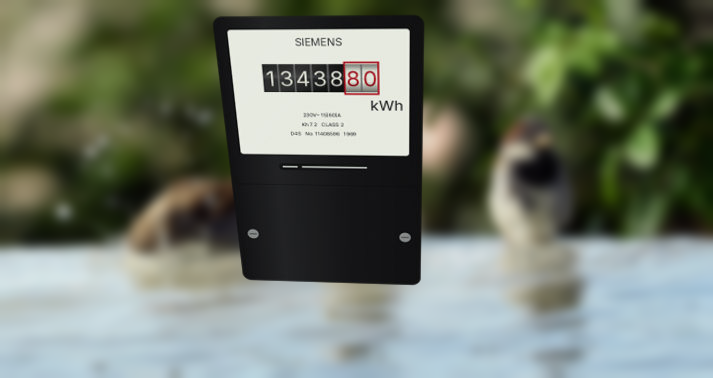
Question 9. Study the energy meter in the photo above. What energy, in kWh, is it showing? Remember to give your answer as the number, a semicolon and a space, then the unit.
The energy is 13438.80; kWh
